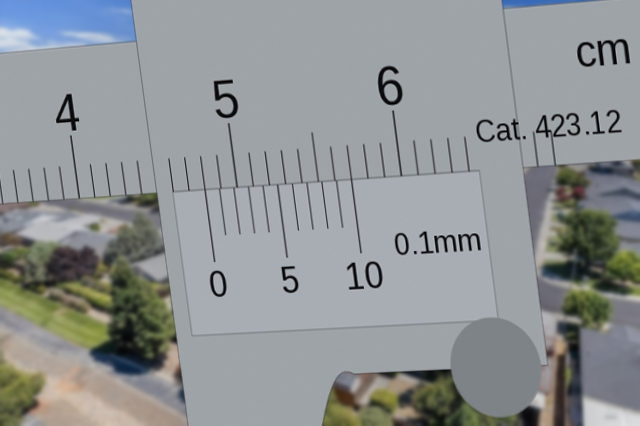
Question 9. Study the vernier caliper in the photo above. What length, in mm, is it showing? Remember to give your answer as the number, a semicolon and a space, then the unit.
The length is 48.0; mm
